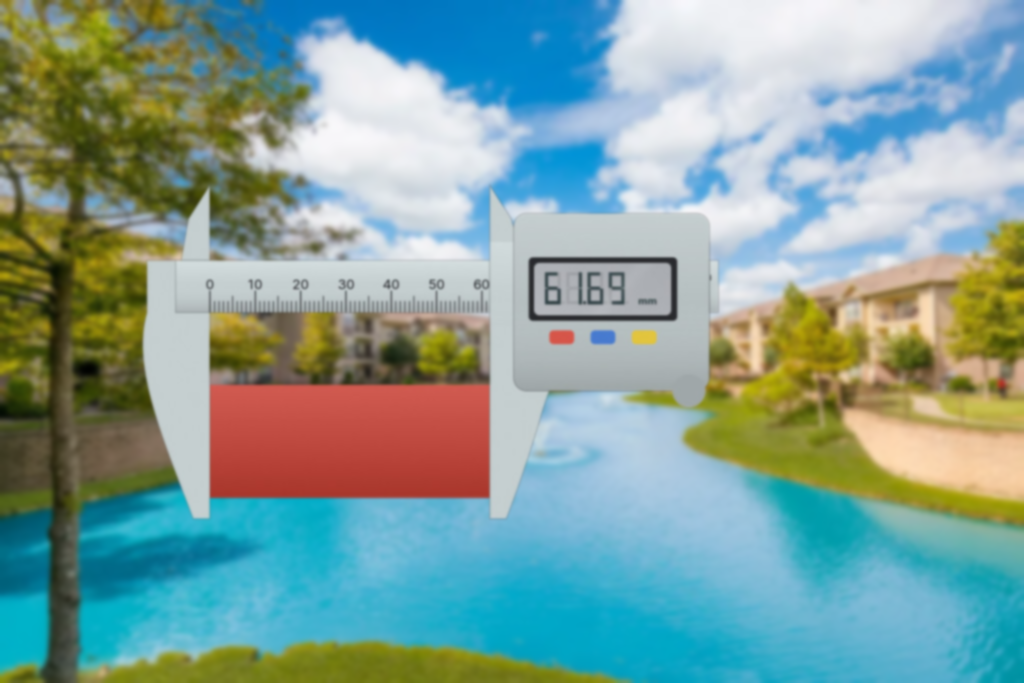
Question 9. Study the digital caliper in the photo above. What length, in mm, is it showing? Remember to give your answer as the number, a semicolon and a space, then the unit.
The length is 61.69; mm
